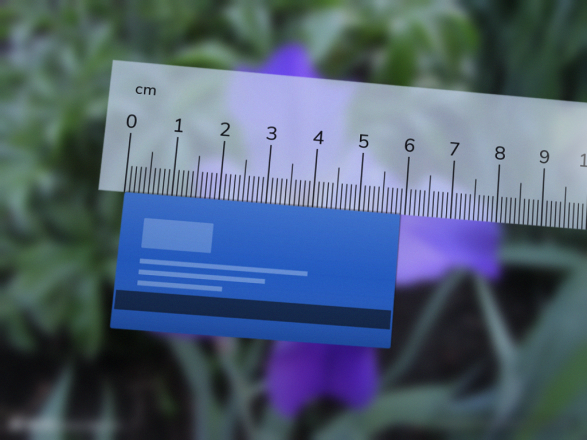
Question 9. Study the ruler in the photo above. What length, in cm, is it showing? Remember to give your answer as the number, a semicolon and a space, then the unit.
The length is 5.9; cm
